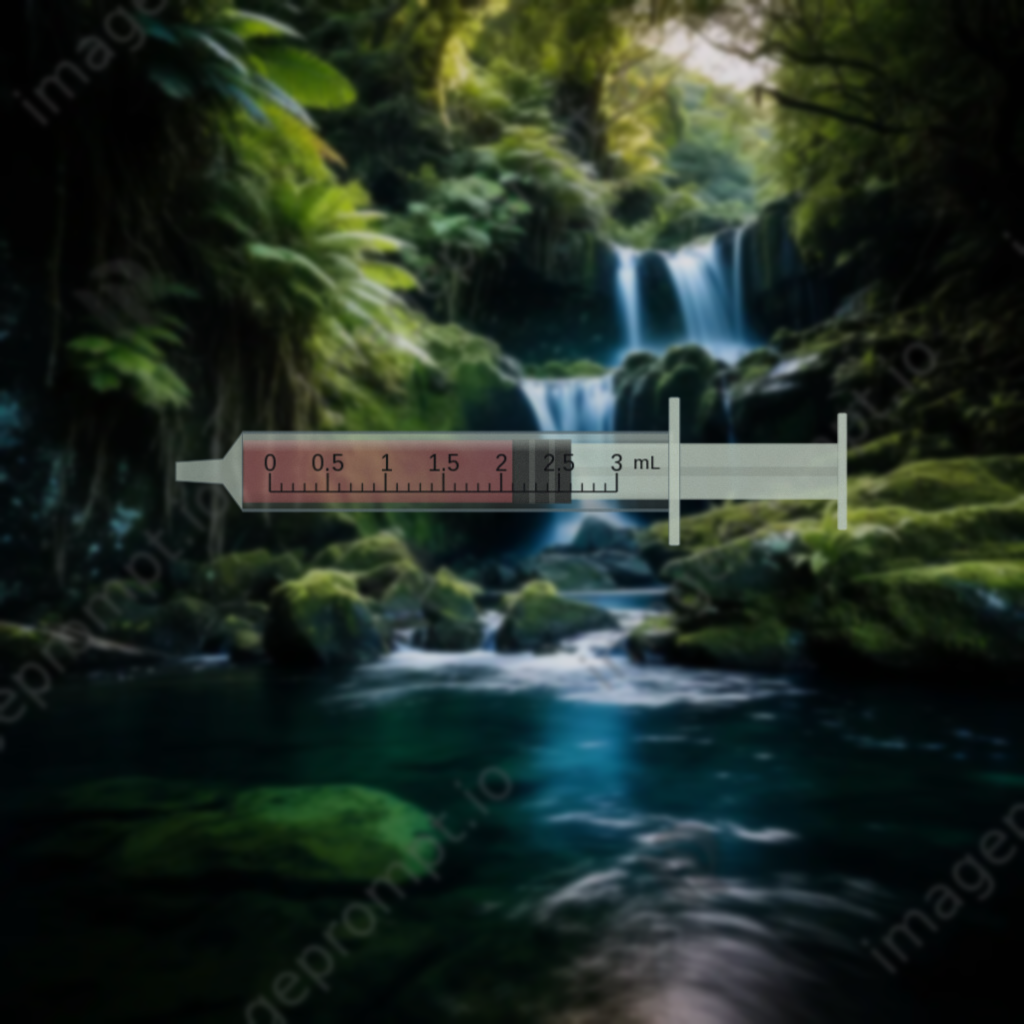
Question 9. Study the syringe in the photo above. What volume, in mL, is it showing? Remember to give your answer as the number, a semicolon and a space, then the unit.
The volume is 2.1; mL
